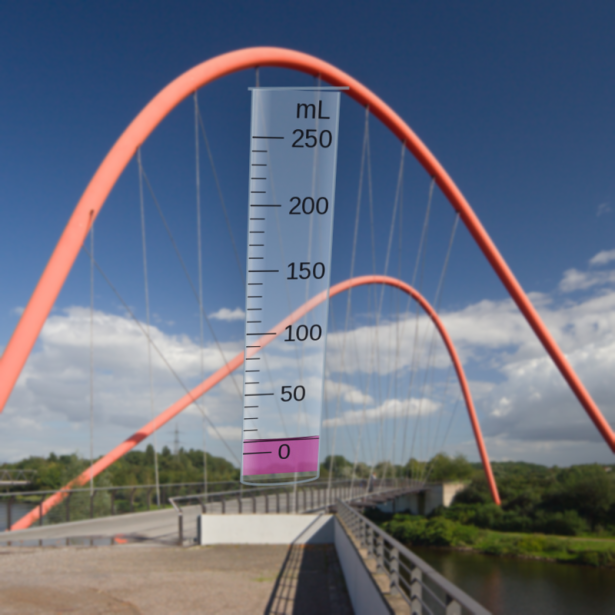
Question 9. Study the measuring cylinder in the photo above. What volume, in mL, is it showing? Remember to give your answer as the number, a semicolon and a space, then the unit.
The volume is 10; mL
